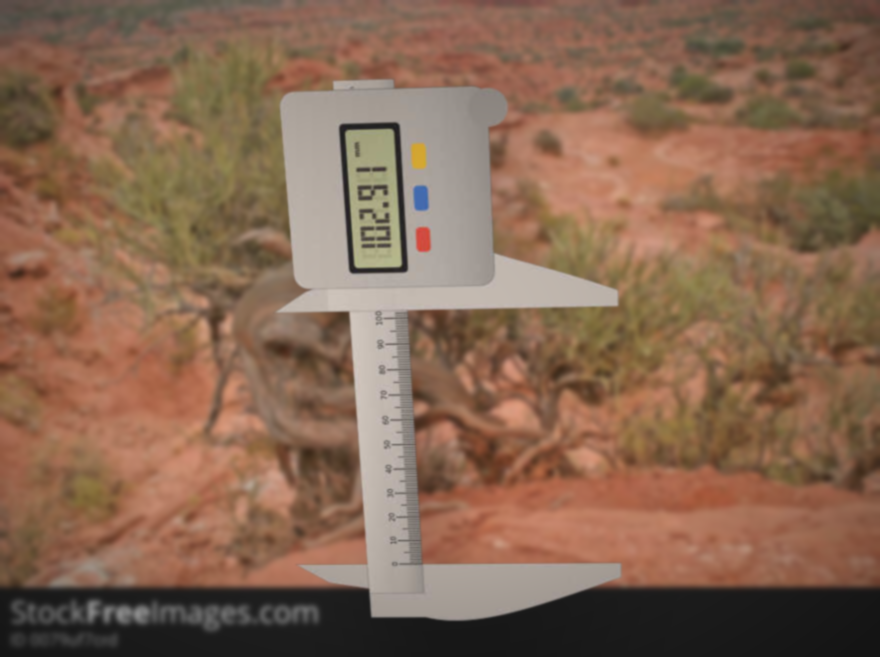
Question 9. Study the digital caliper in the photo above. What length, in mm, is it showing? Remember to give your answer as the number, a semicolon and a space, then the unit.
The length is 102.91; mm
